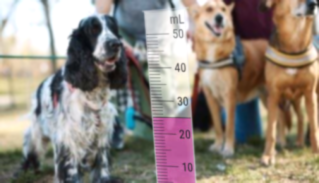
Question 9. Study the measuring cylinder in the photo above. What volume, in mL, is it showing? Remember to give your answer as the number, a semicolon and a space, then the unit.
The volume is 25; mL
